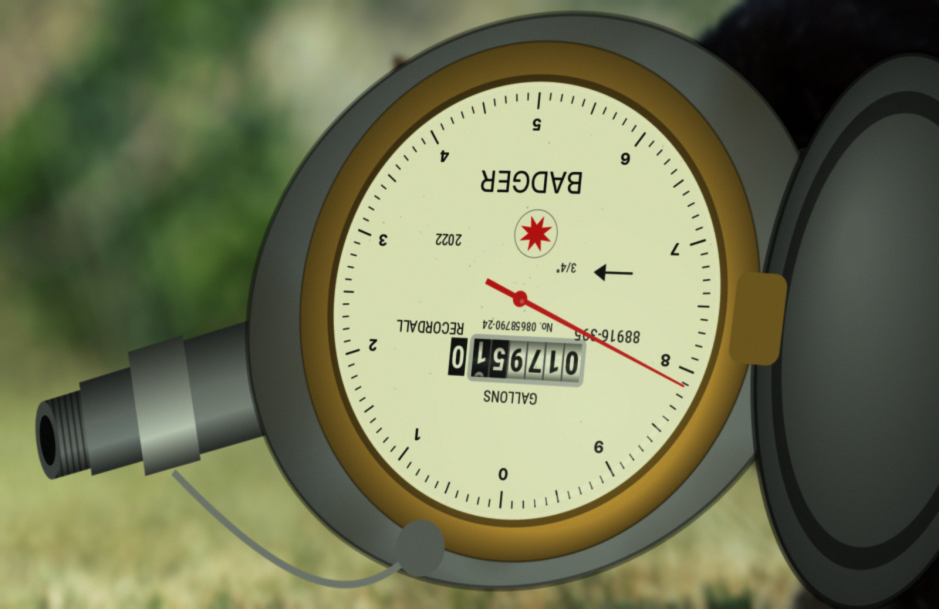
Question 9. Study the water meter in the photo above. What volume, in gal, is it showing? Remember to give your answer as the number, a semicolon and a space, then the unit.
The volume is 179508.1; gal
